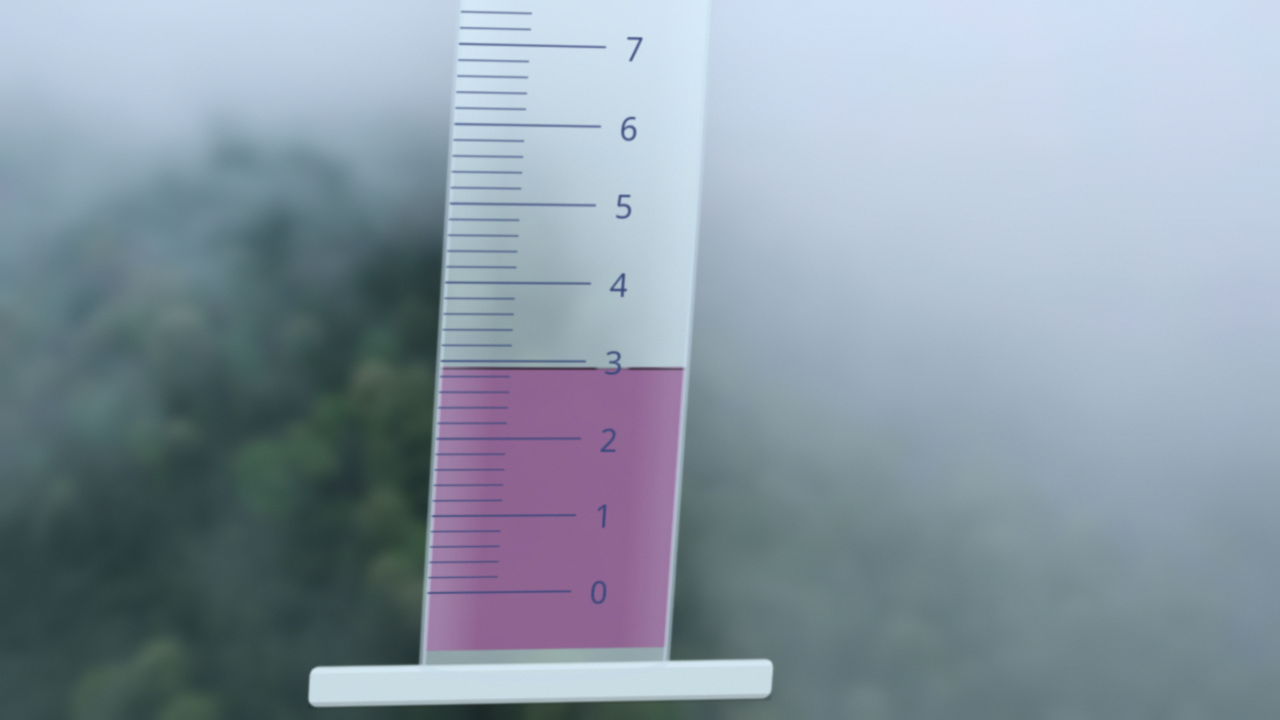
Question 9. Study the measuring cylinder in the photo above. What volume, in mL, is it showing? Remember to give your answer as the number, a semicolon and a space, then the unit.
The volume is 2.9; mL
